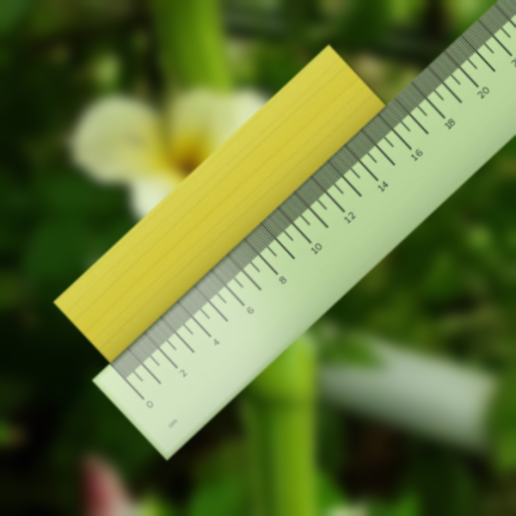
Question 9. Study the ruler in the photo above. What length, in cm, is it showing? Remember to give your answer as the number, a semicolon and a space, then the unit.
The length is 16.5; cm
